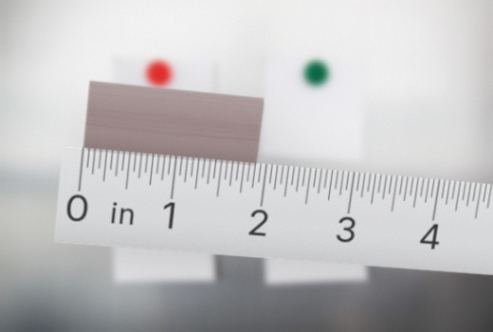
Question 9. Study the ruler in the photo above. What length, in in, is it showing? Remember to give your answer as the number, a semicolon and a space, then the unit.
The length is 1.875; in
